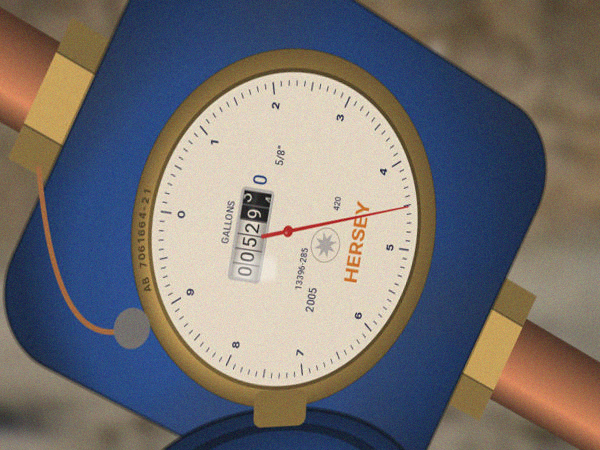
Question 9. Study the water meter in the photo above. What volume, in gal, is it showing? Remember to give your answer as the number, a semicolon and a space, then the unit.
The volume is 52934.5; gal
